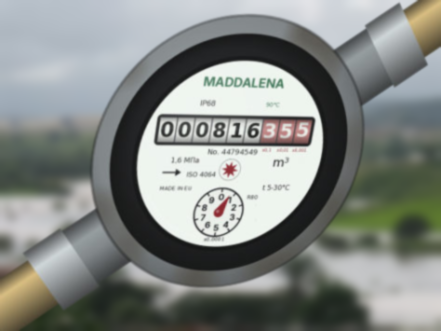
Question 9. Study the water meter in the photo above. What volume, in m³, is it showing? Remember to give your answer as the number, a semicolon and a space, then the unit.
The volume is 816.3550; m³
